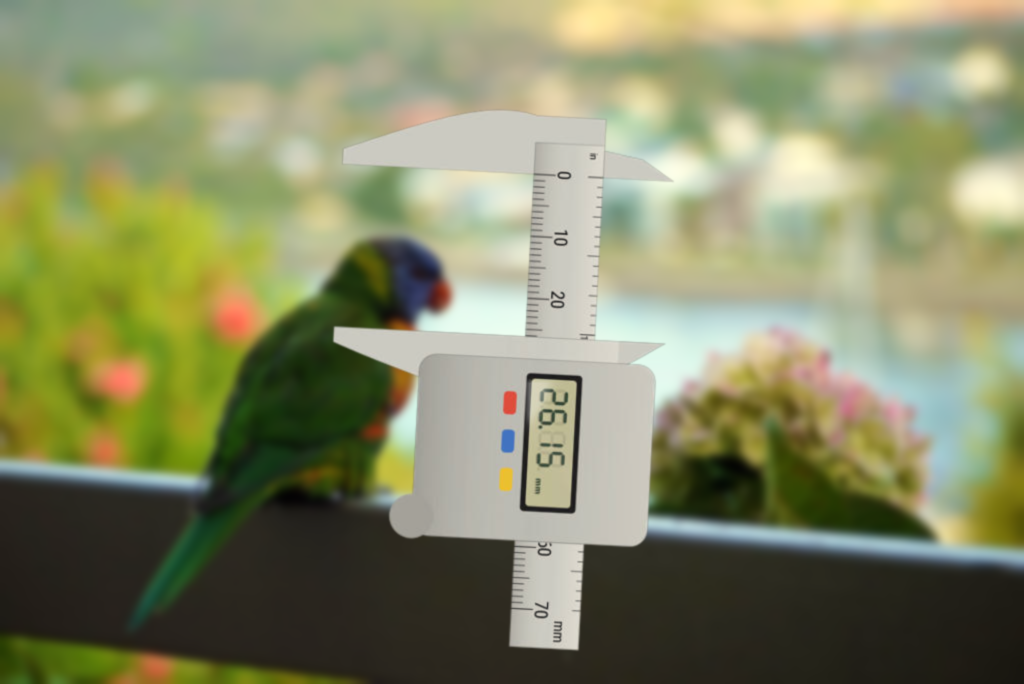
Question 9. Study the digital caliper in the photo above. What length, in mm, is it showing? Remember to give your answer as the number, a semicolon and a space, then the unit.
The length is 26.15; mm
